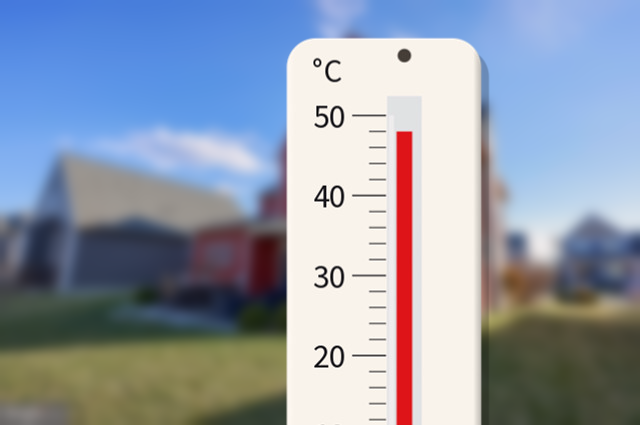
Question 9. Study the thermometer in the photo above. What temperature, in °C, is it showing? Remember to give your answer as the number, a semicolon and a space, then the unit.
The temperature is 48; °C
